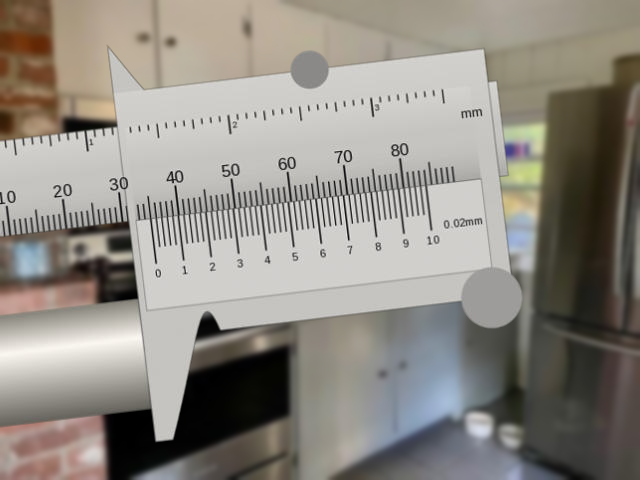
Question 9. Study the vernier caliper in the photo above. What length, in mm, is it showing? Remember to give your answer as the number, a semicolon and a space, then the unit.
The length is 35.0; mm
